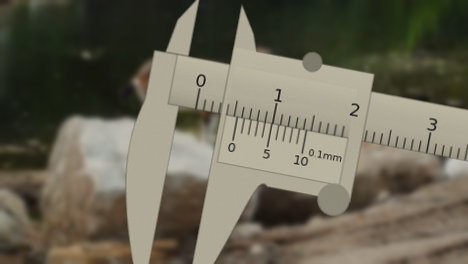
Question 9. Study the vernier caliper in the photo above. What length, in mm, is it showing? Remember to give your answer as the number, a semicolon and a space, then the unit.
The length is 5.4; mm
